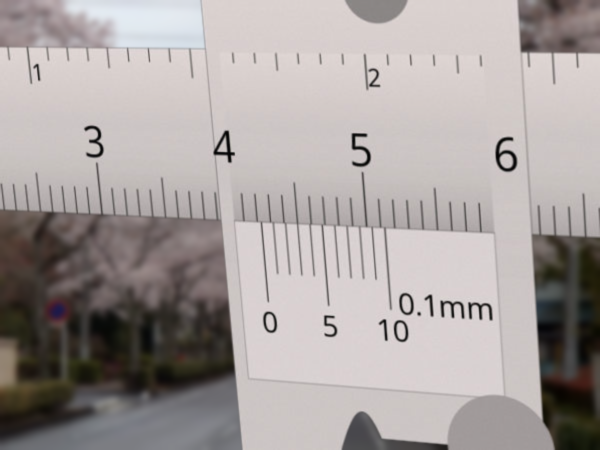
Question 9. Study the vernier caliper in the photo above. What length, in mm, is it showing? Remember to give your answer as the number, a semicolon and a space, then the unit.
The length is 42.3; mm
